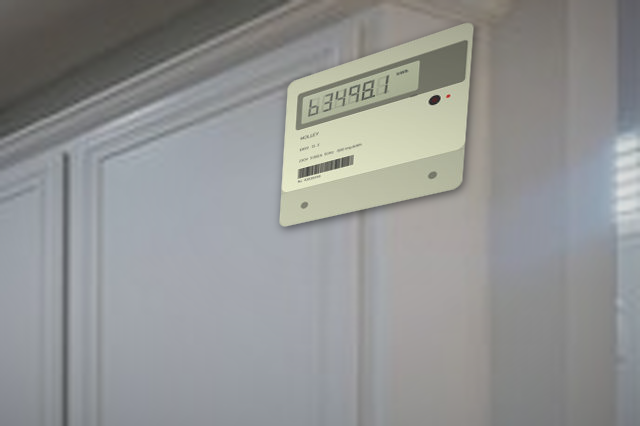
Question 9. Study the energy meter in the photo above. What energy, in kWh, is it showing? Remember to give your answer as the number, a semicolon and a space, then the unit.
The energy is 63498.1; kWh
